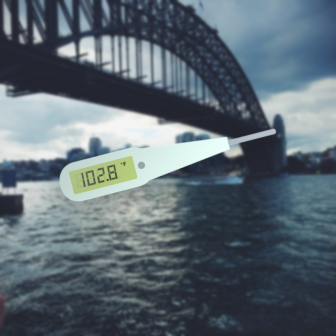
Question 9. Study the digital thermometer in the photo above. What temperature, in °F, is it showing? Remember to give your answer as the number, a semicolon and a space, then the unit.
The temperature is 102.8; °F
